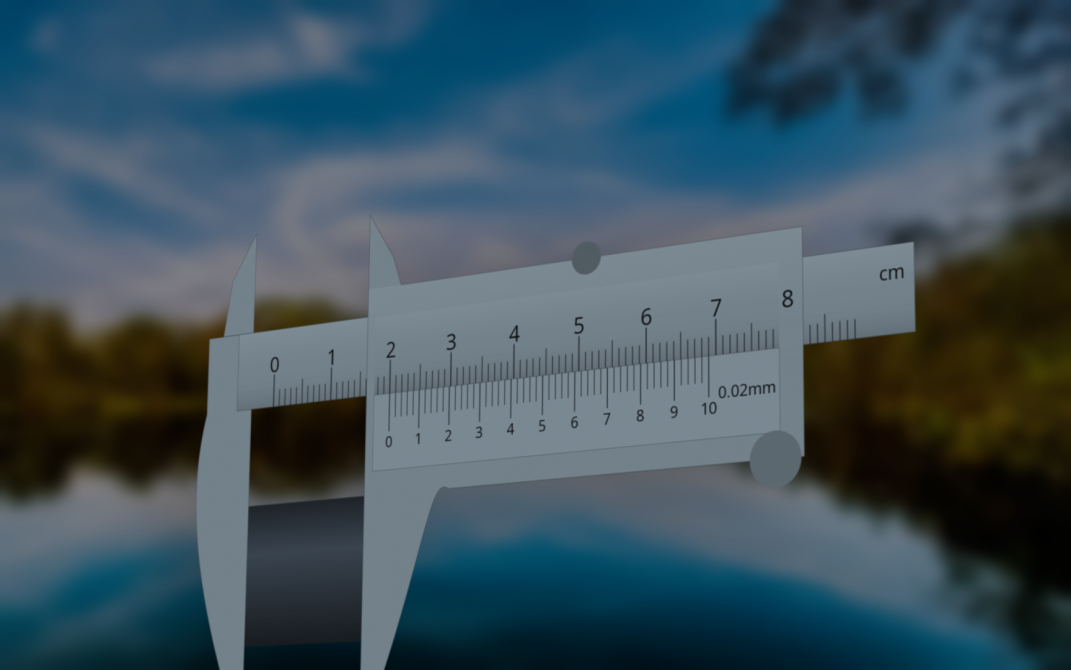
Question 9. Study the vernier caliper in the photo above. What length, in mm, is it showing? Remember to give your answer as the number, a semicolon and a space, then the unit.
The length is 20.0; mm
